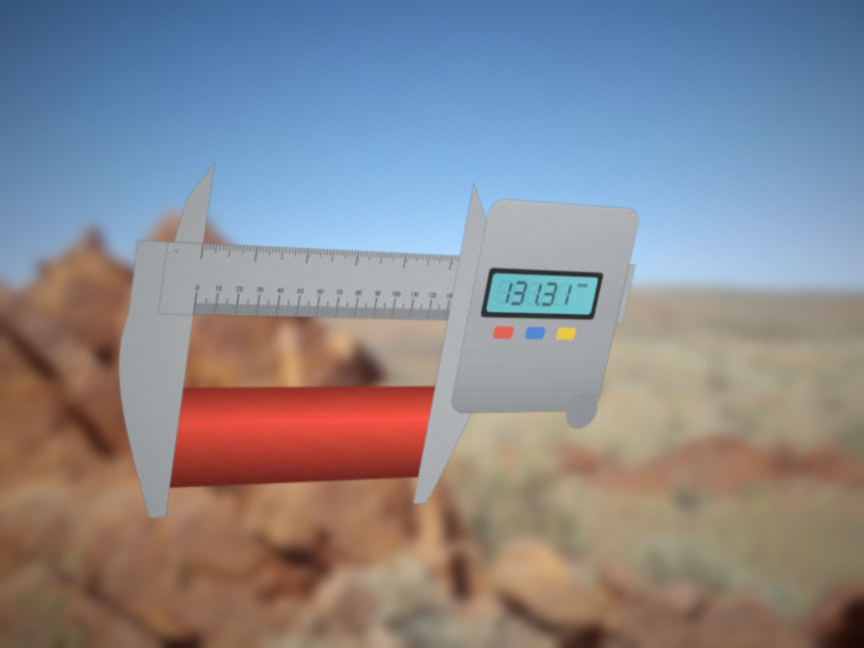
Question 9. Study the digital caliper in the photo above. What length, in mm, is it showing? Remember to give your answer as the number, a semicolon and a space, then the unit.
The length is 131.31; mm
